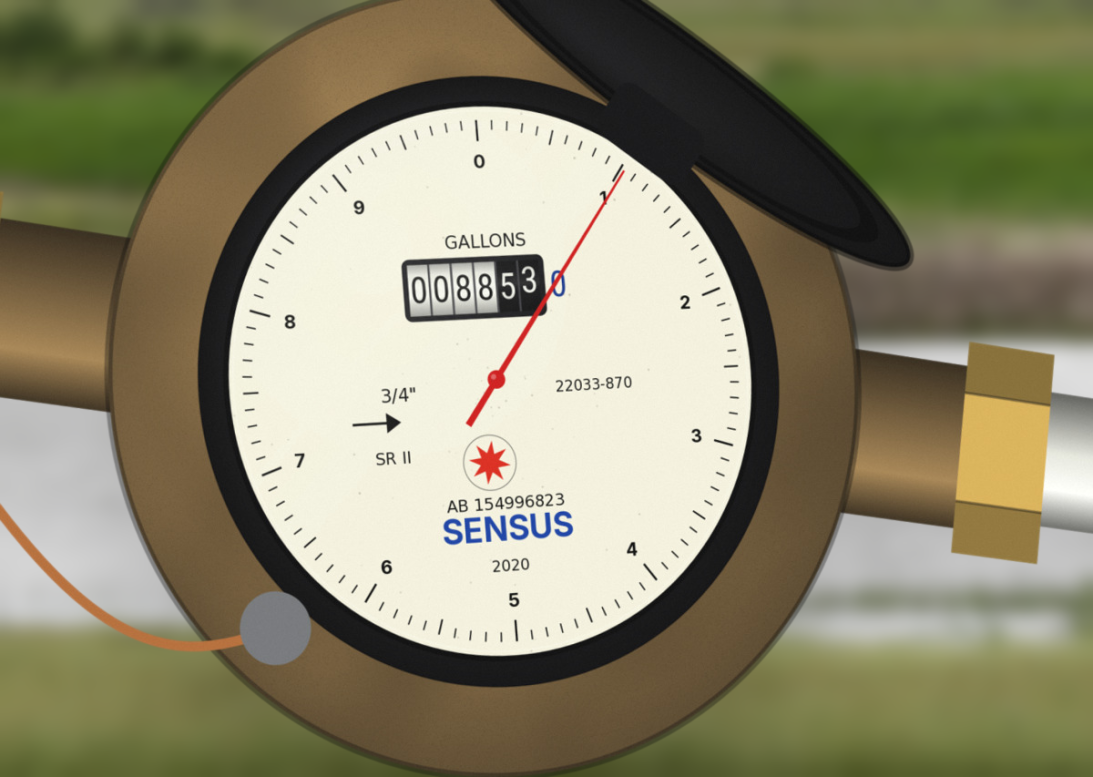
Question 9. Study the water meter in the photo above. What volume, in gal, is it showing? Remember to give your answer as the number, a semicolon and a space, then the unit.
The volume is 88531.0; gal
